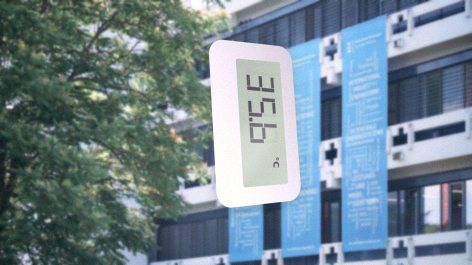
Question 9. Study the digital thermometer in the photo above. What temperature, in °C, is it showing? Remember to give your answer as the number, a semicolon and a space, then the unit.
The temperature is 35.6; °C
